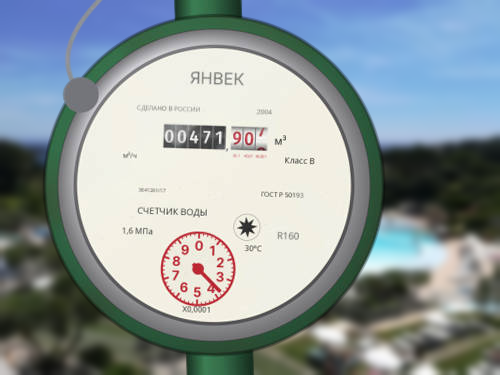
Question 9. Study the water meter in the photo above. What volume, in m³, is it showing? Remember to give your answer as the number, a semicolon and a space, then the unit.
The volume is 471.9073; m³
